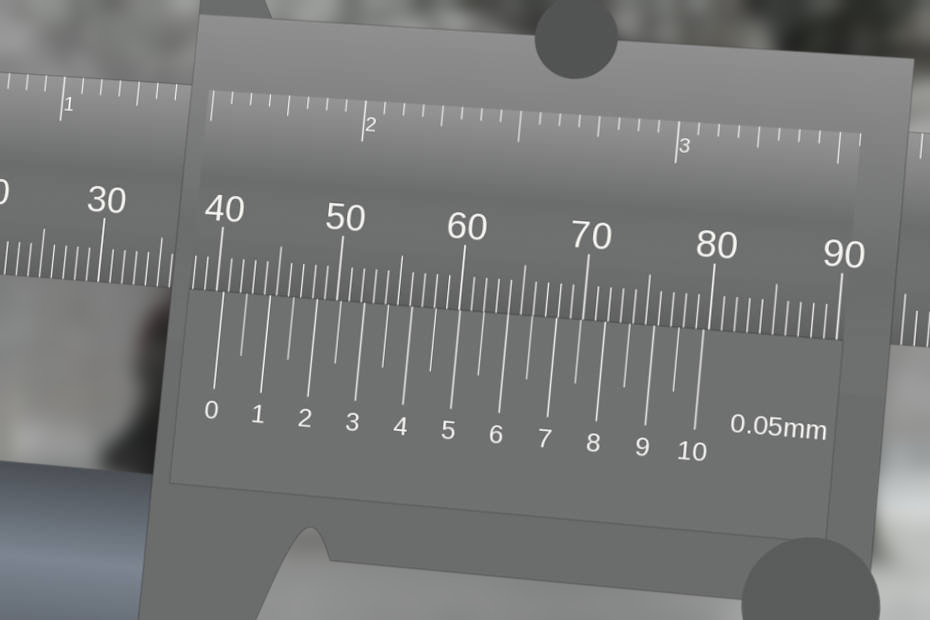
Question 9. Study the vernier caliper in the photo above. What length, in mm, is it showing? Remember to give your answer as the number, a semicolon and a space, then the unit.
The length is 40.6; mm
